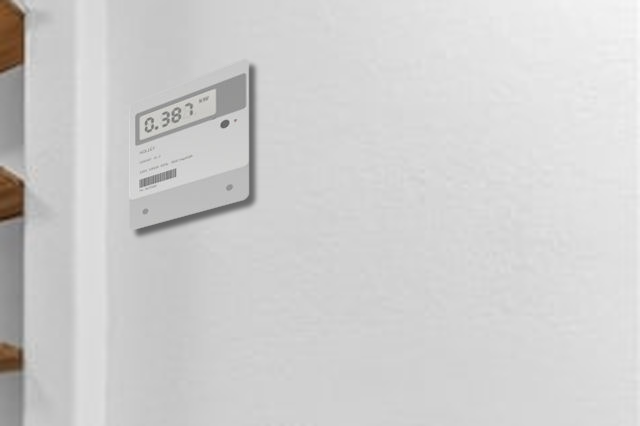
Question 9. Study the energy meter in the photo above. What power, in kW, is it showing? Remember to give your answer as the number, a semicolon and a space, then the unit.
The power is 0.387; kW
